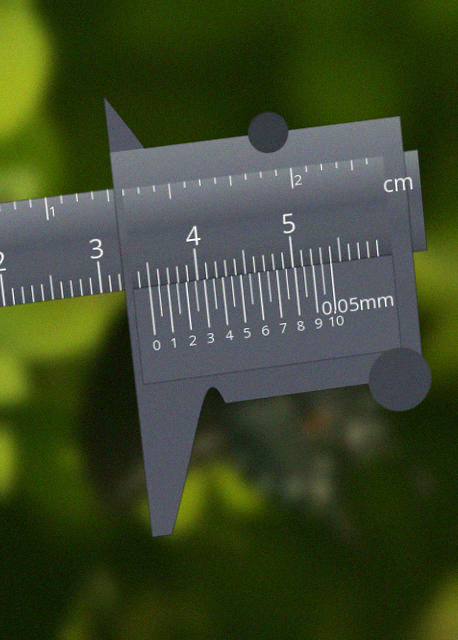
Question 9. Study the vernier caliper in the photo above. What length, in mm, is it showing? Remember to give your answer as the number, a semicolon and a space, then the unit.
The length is 35.0; mm
